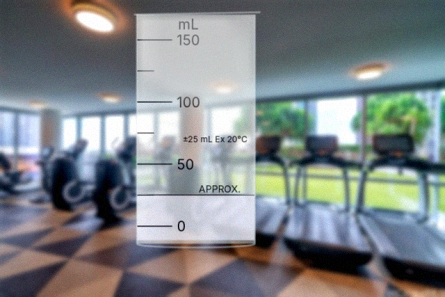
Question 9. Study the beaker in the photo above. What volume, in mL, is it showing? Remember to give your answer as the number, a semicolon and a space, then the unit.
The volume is 25; mL
